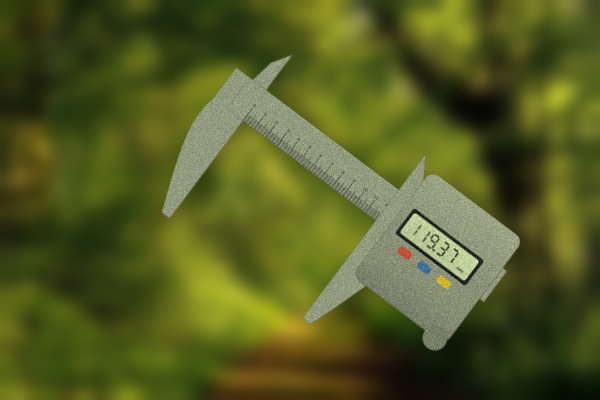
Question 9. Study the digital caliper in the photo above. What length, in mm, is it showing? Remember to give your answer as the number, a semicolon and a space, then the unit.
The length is 119.37; mm
